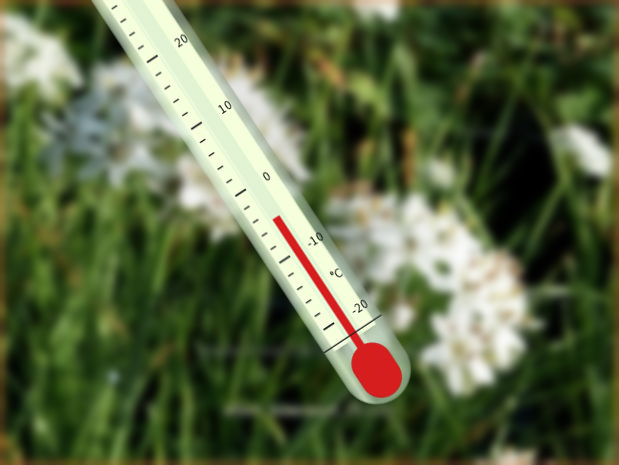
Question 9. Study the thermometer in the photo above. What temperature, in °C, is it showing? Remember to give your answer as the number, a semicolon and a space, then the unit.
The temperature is -5; °C
